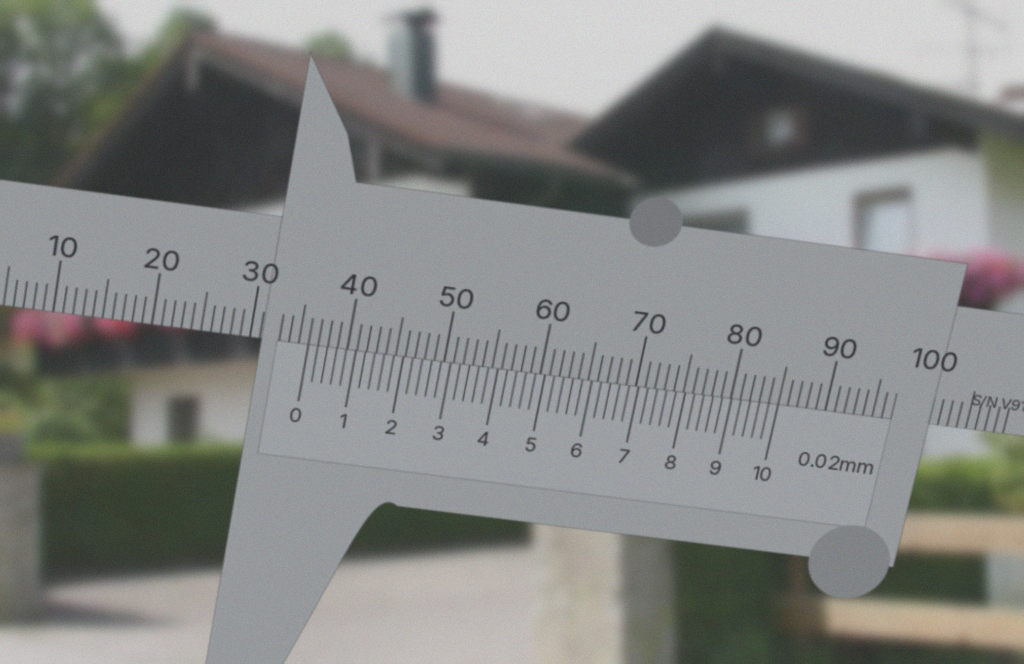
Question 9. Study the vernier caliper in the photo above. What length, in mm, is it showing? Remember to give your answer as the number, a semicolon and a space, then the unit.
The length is 36.0; mm
